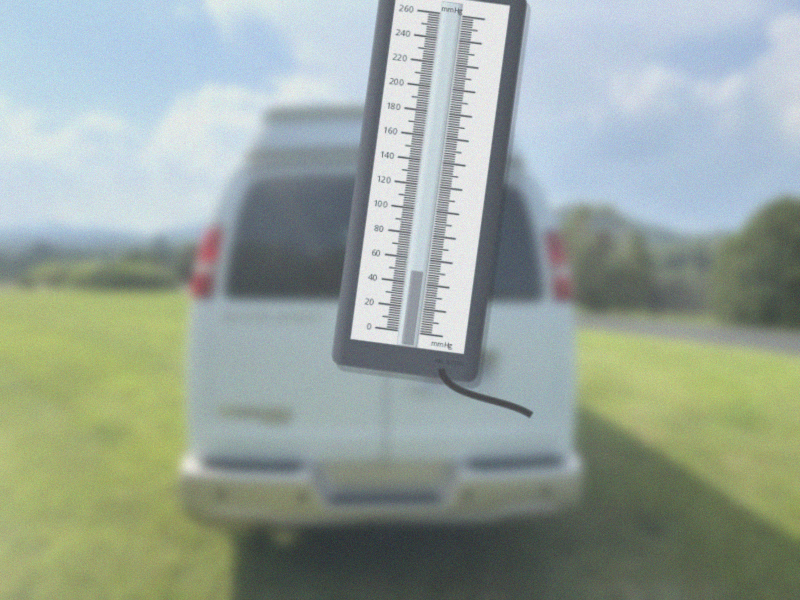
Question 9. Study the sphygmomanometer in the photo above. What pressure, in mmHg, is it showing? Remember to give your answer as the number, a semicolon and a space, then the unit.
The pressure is 50; mmHg
